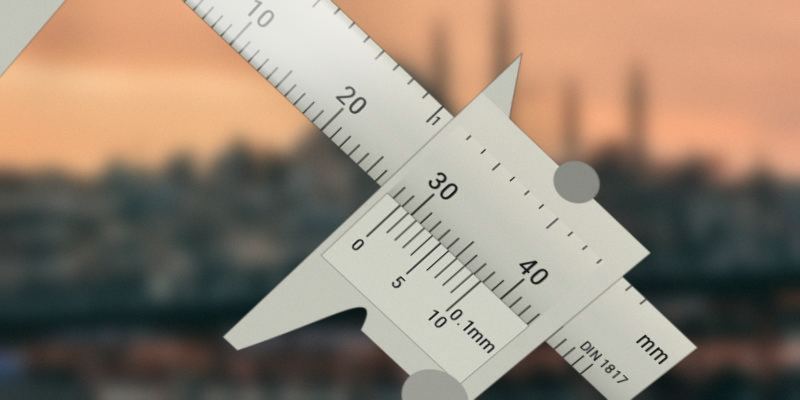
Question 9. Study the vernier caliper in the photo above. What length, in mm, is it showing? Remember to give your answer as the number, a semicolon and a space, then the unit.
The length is 28.8; mm
